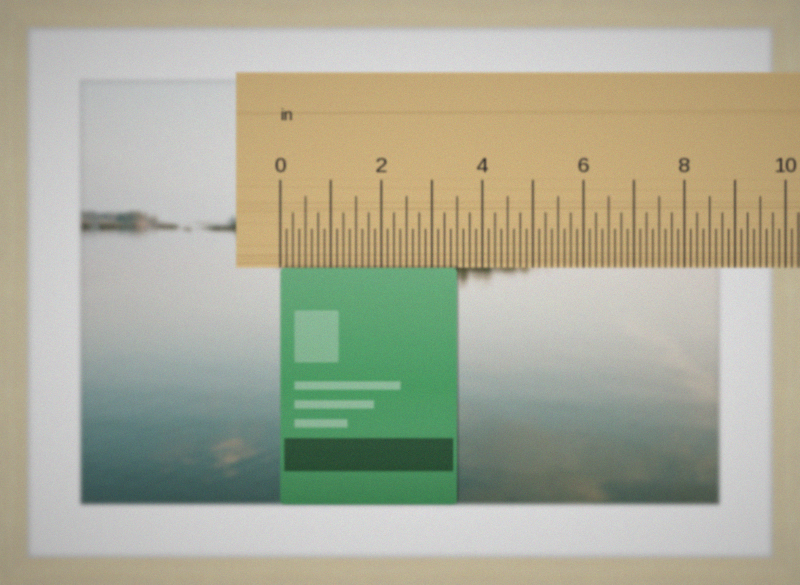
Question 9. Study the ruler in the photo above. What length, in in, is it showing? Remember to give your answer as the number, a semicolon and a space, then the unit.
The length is 3.5; in
